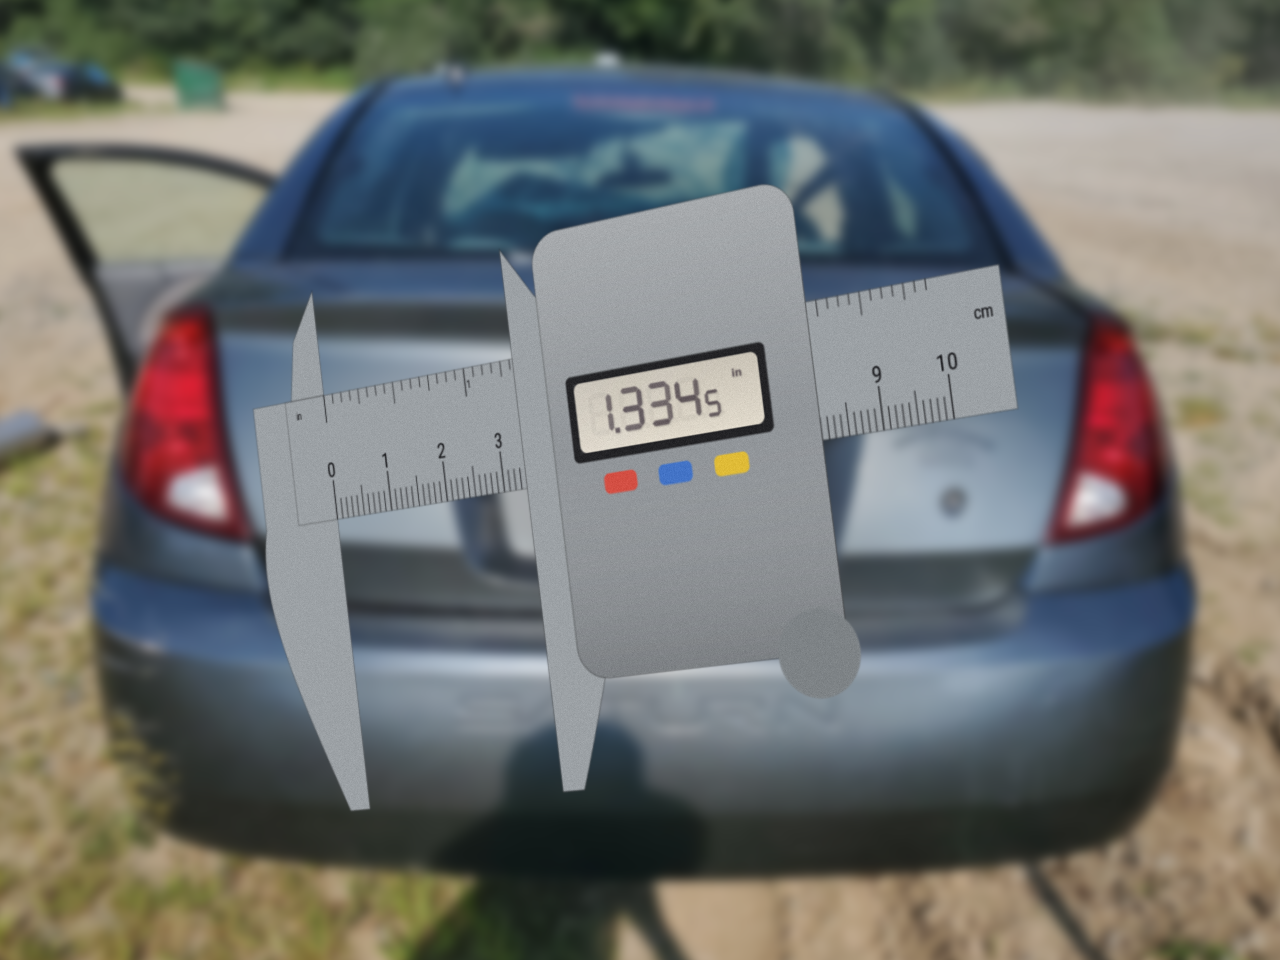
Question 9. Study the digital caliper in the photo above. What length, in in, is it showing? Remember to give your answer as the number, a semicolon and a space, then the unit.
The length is 1.3345; in
